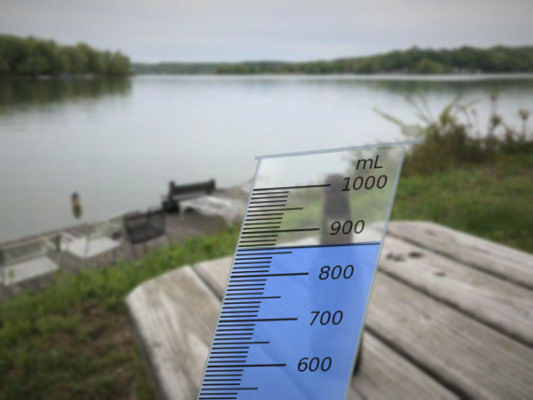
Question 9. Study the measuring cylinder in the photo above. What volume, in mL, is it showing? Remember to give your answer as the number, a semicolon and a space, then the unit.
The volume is 860; mL
